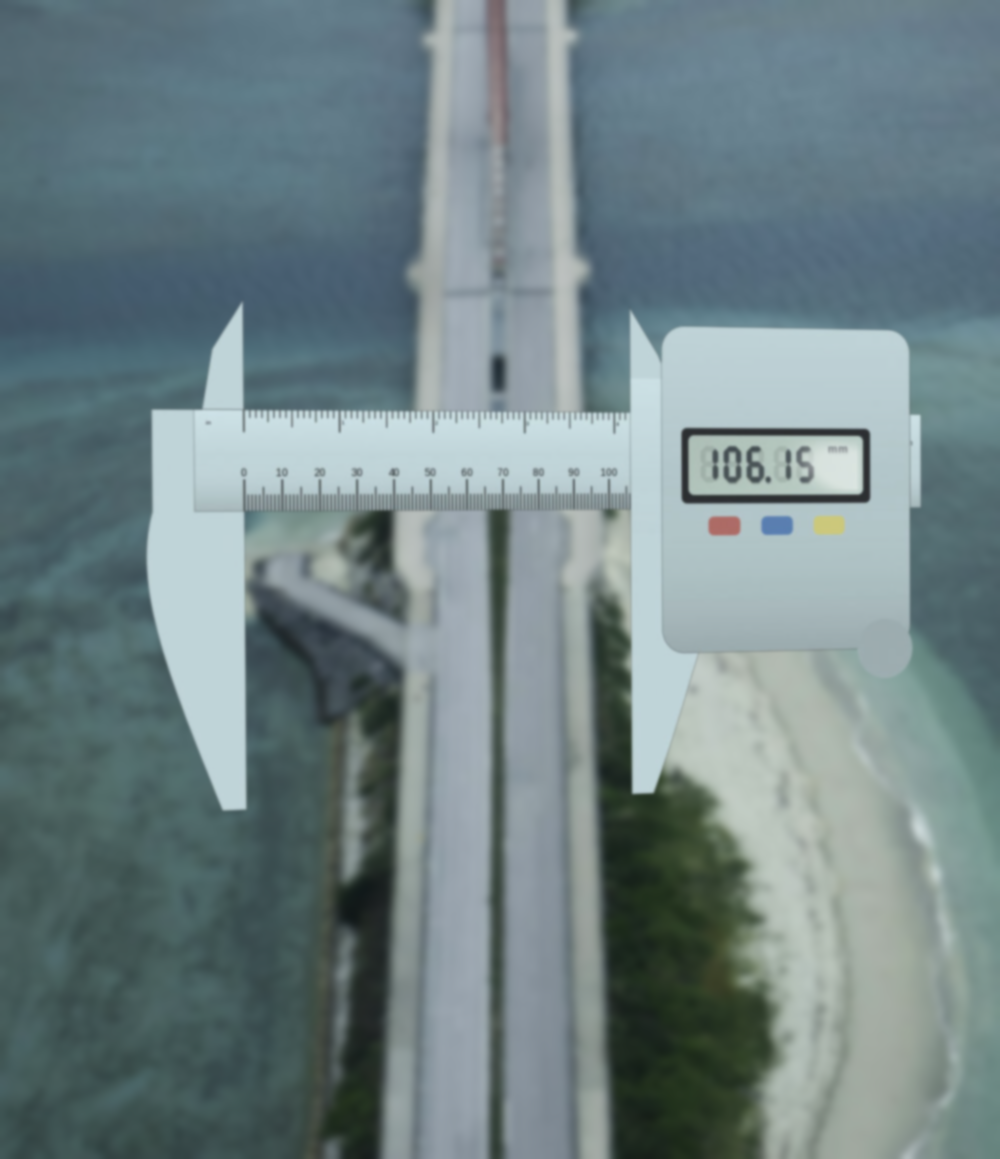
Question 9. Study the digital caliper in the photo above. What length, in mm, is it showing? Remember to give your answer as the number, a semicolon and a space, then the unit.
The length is 106.15; mm
